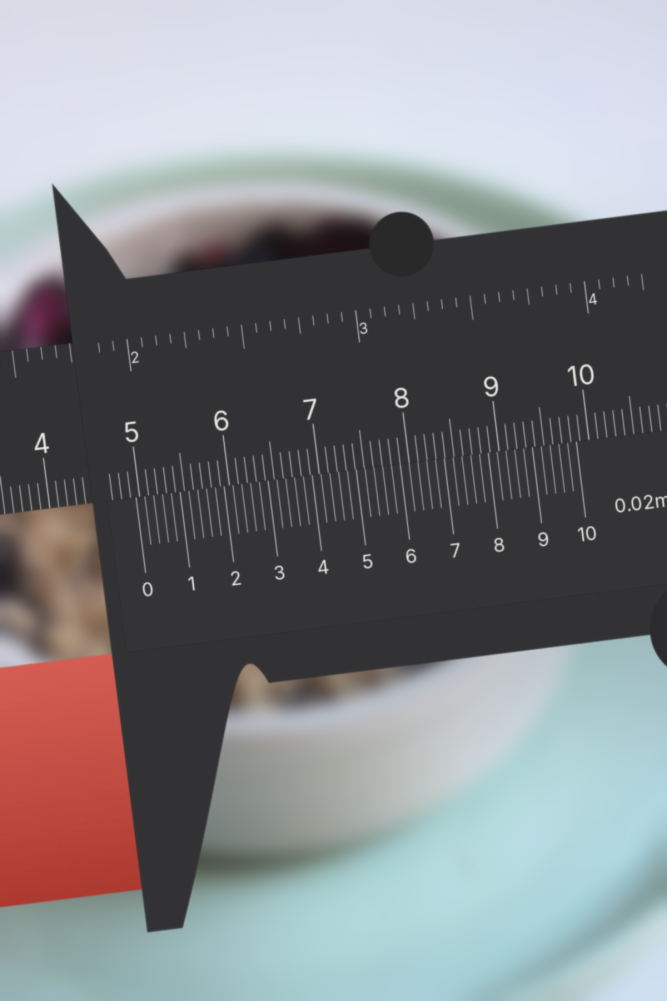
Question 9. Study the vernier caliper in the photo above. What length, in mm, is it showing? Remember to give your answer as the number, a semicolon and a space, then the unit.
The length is 49.6; mm
